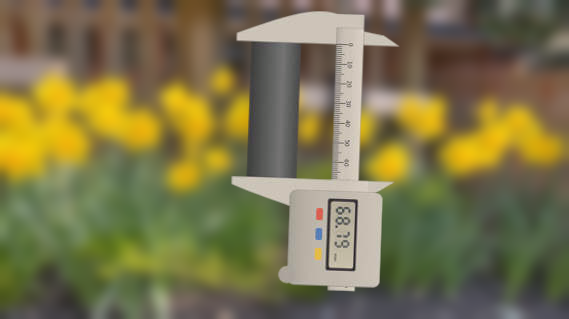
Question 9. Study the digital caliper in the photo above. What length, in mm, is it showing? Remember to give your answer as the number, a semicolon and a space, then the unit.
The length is 68.79; mm
